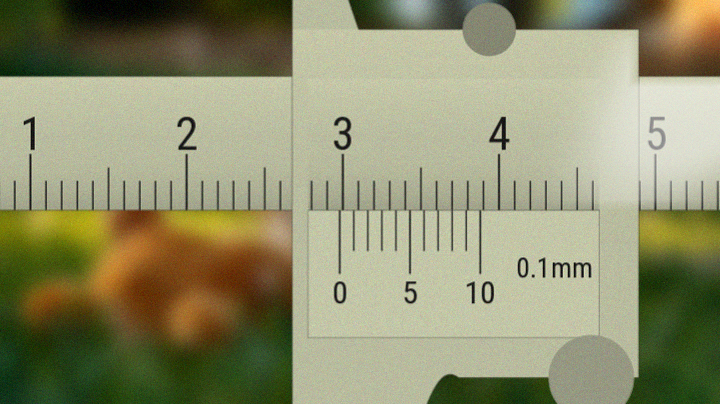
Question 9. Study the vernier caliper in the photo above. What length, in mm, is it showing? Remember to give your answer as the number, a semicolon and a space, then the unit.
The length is 29.8; mm
